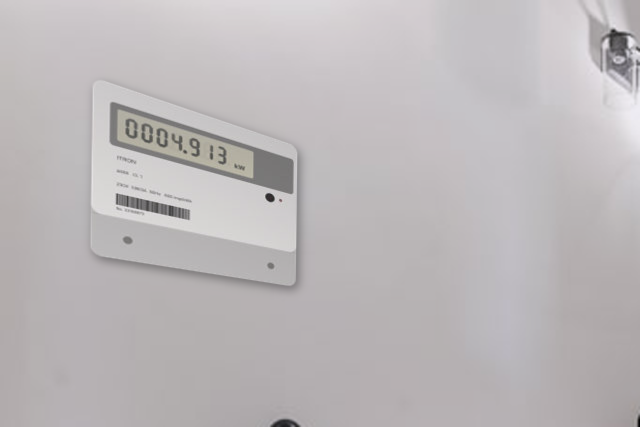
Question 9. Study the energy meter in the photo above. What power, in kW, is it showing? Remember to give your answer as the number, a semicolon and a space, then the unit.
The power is 4.913; kW
